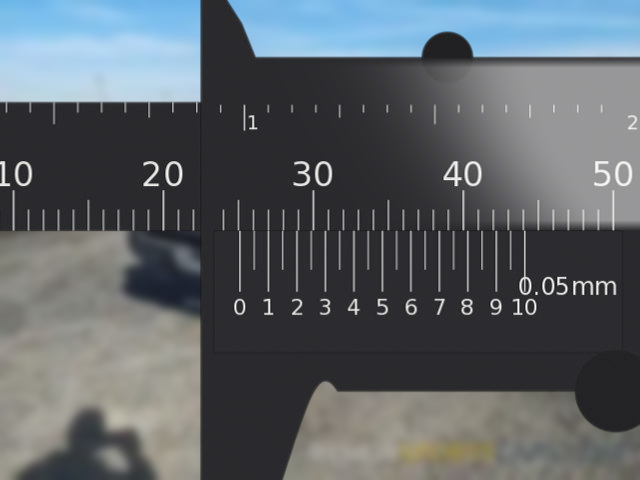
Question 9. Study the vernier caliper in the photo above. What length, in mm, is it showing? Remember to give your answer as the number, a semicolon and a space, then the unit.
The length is 25.1; mm
